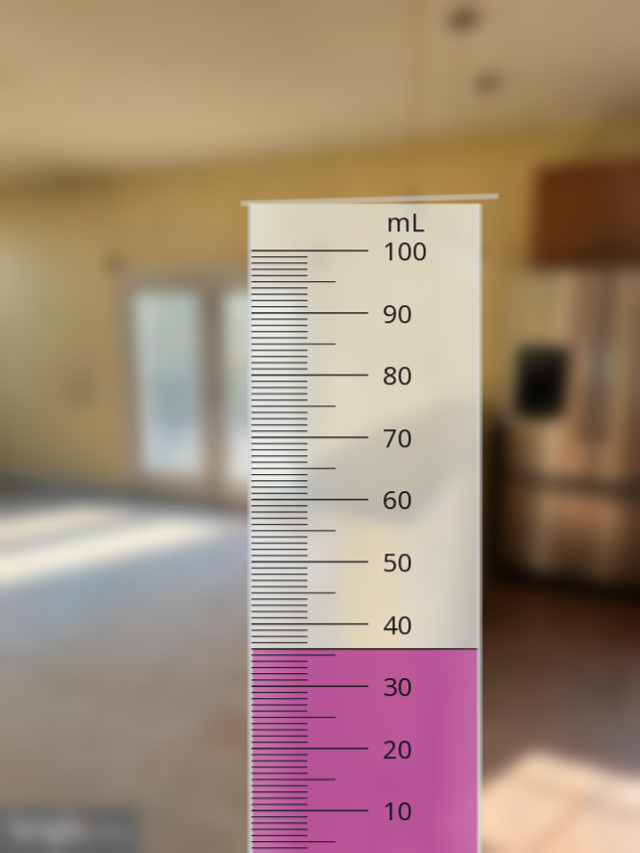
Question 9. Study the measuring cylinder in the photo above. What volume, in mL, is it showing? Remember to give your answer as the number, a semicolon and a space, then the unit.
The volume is 36; mL
